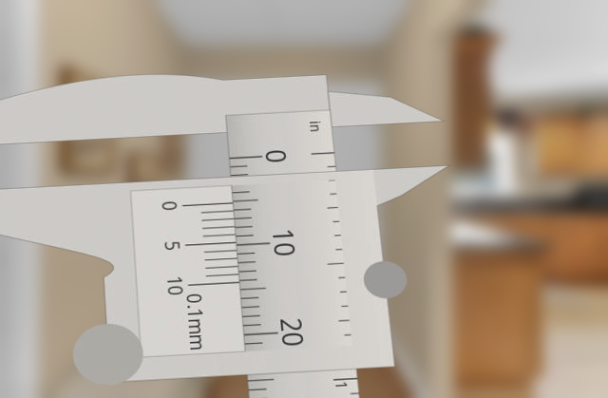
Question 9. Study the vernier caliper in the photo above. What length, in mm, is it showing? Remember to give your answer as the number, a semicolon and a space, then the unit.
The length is 5.2; mm
